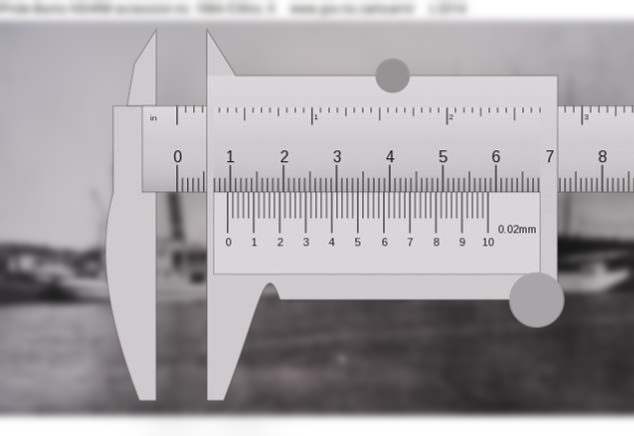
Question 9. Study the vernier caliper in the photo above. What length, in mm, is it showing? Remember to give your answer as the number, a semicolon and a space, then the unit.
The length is 9.5; mm
